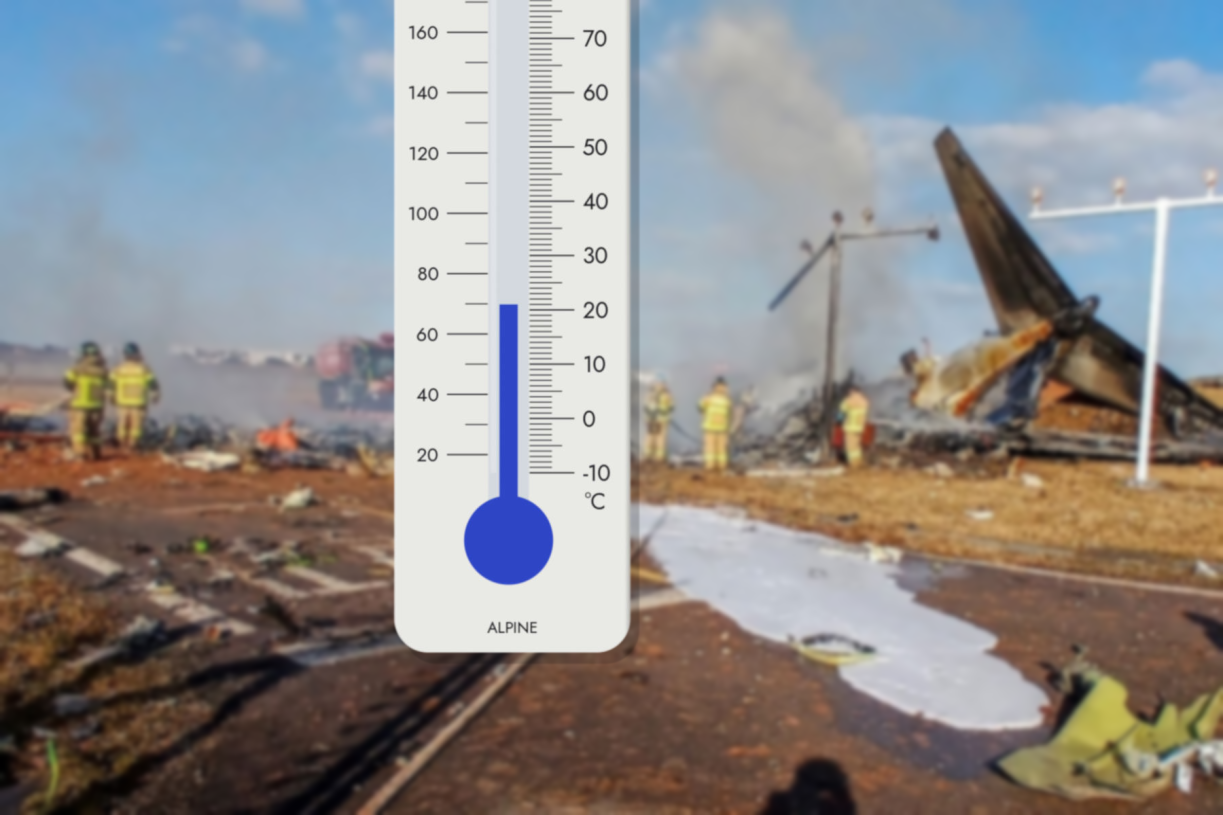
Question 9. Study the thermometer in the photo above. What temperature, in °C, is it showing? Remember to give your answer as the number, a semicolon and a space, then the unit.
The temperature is 21; °C
